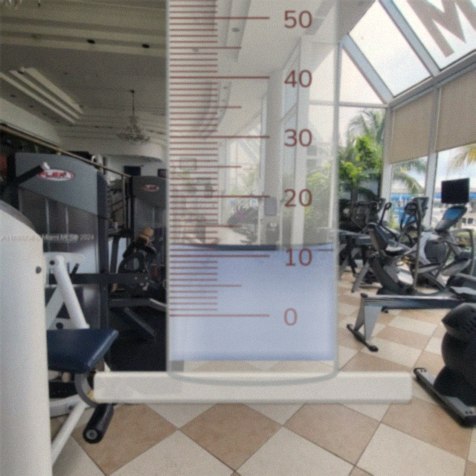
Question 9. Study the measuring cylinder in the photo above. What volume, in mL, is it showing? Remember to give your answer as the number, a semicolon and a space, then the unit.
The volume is 11; mL
